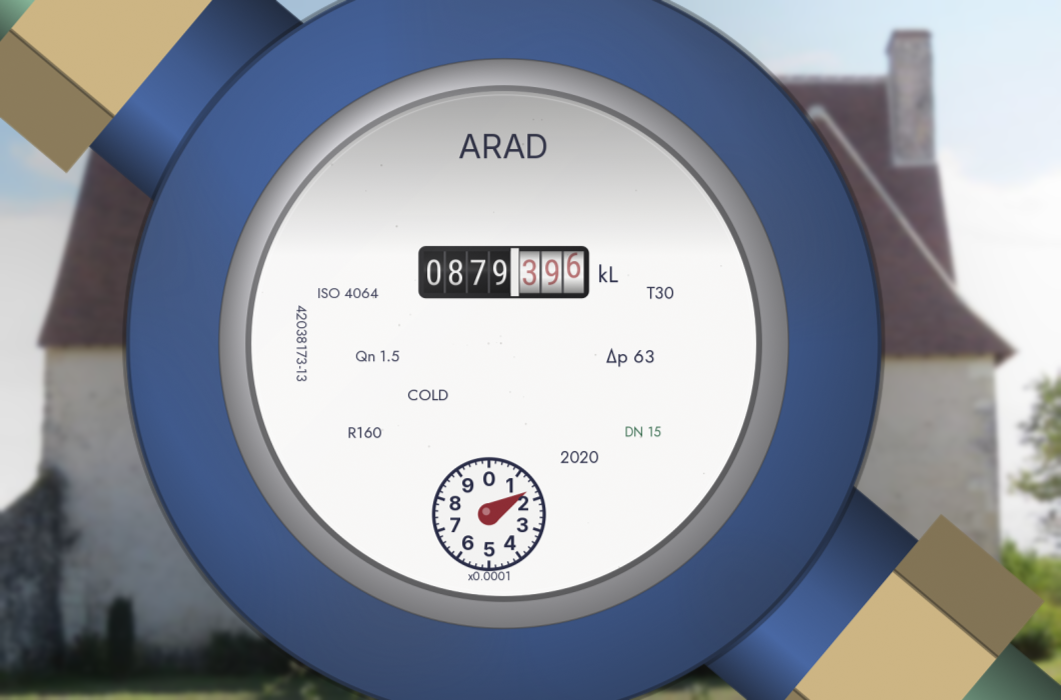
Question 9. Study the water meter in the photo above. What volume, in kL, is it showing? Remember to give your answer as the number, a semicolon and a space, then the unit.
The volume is 879.3961; kL
